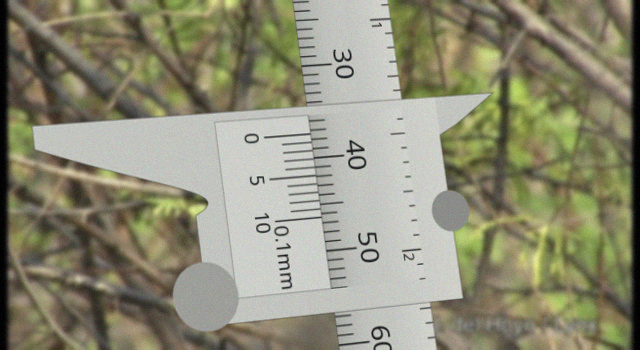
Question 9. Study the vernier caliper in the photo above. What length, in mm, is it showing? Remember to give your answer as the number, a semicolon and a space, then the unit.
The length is 37.4; mm
